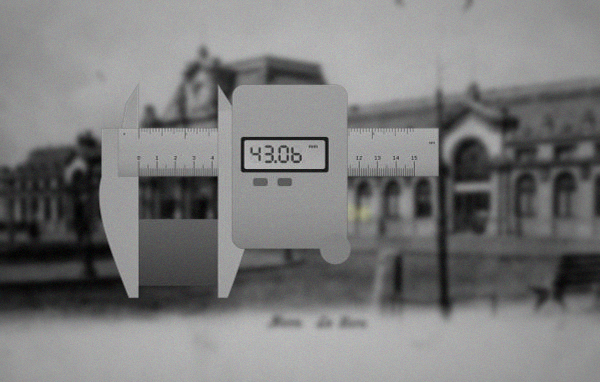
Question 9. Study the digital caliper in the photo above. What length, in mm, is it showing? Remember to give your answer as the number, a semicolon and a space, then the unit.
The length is 43.06; mm
